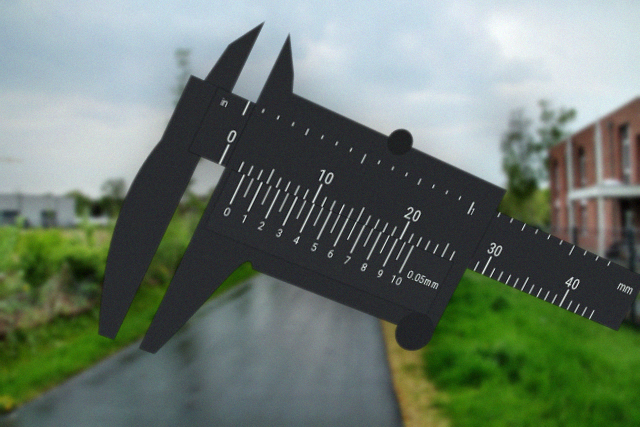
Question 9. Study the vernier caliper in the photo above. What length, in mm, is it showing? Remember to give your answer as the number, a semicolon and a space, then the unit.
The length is 2.6; mm
